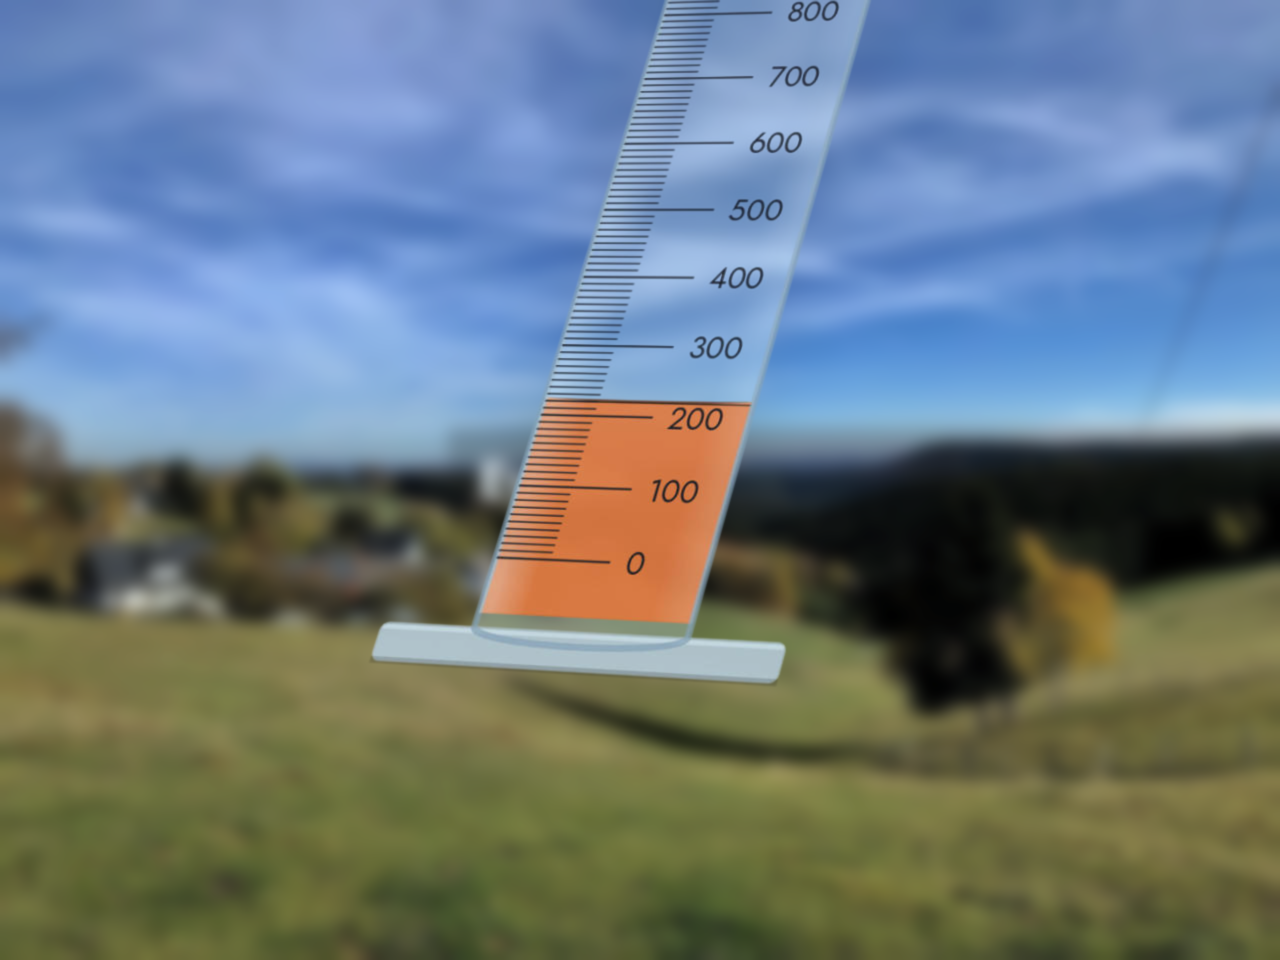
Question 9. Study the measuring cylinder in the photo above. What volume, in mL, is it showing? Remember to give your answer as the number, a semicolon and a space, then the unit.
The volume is 220; mL
